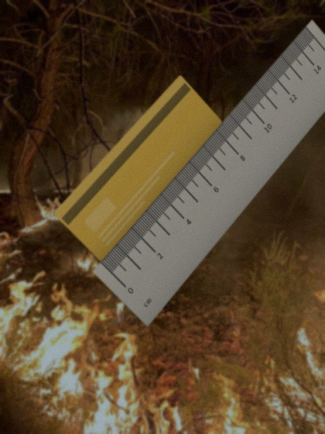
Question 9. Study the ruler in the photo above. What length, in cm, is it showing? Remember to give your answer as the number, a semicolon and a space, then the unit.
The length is 8.5; cm
